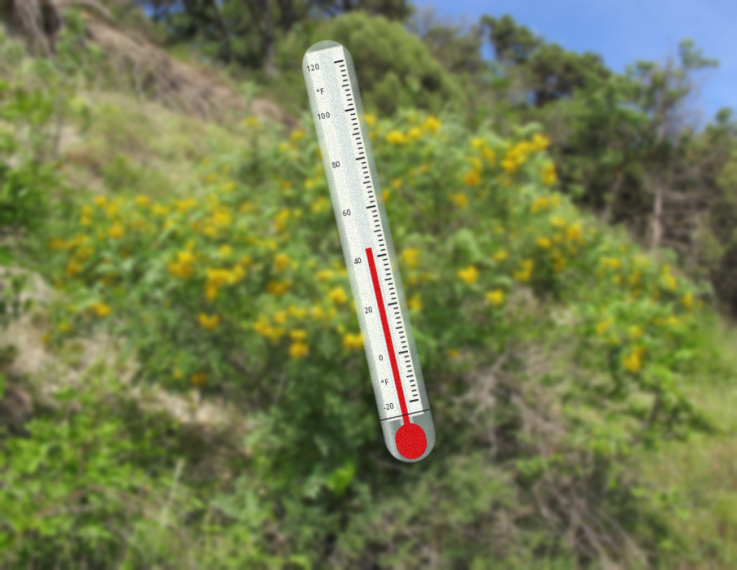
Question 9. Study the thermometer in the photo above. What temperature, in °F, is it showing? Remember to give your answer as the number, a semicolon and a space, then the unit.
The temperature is 44; °F
